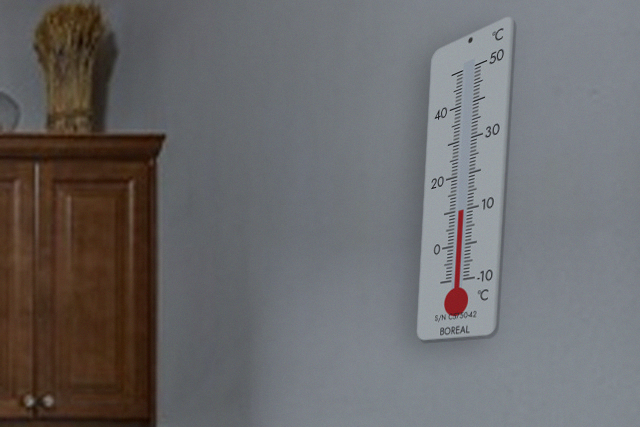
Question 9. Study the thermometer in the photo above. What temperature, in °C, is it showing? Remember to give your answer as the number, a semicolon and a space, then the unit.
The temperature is 10; °C
